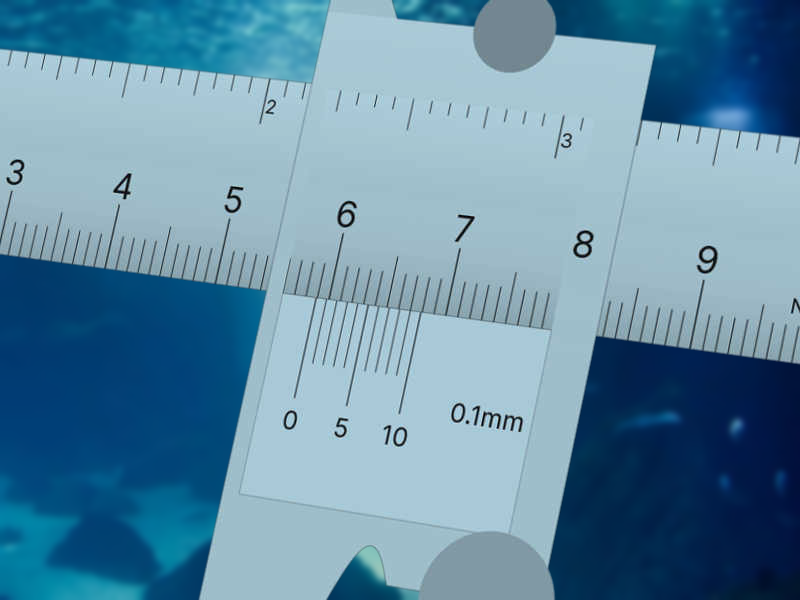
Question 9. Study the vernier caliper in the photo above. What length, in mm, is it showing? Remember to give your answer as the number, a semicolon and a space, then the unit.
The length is 58.9; mm
